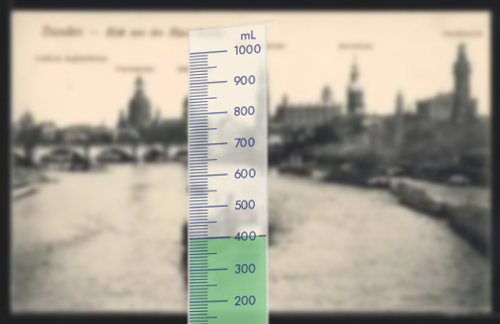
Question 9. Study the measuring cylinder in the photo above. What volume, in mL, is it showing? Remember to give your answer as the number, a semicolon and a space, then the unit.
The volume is 400; mL
